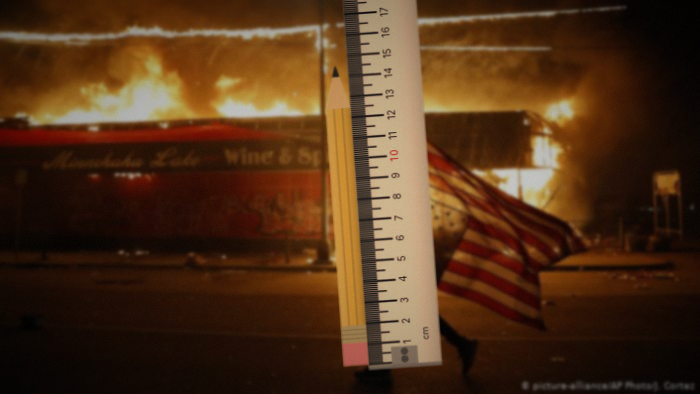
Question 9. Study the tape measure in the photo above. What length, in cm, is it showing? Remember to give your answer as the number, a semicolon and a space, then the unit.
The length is 14.5; cm
